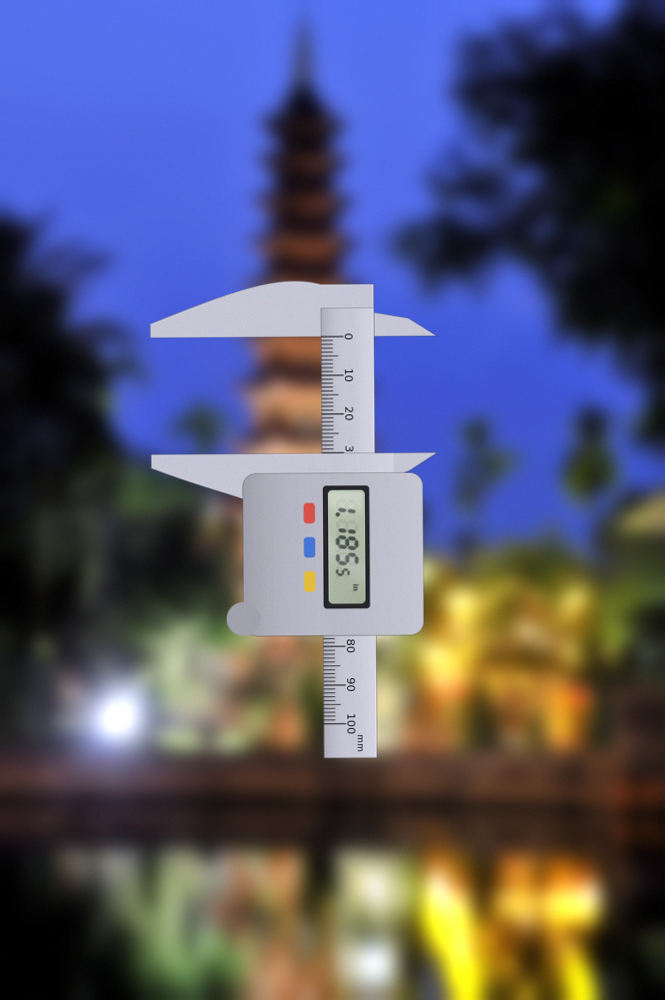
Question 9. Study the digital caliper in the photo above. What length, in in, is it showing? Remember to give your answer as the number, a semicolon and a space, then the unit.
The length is 1.1855; in
